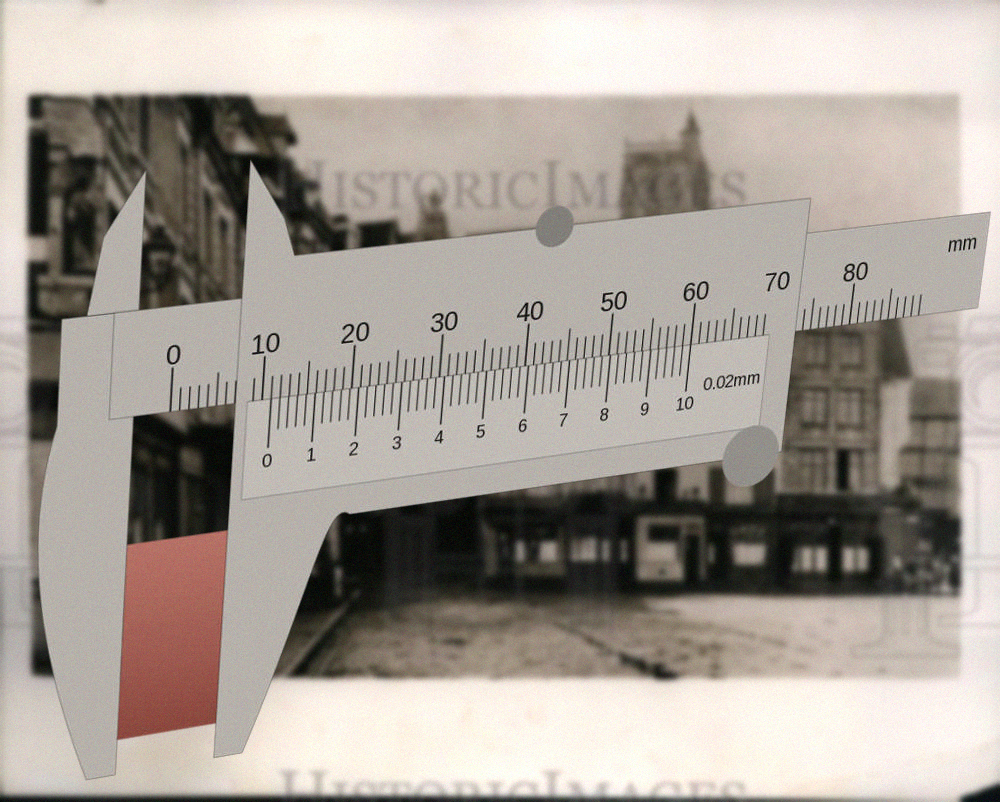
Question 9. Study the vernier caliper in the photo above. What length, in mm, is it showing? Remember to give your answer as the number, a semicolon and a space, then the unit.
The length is 11.0; mm
